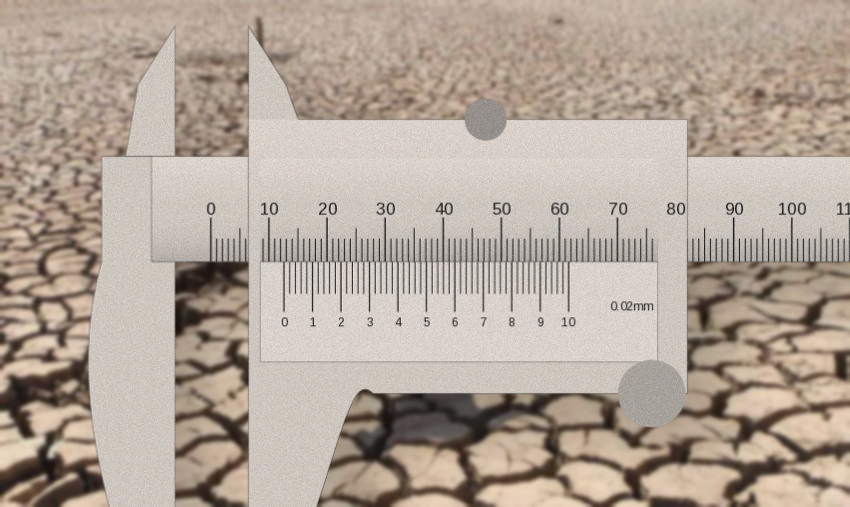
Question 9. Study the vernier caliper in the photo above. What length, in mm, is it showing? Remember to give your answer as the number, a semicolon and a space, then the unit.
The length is 12.6; mm
